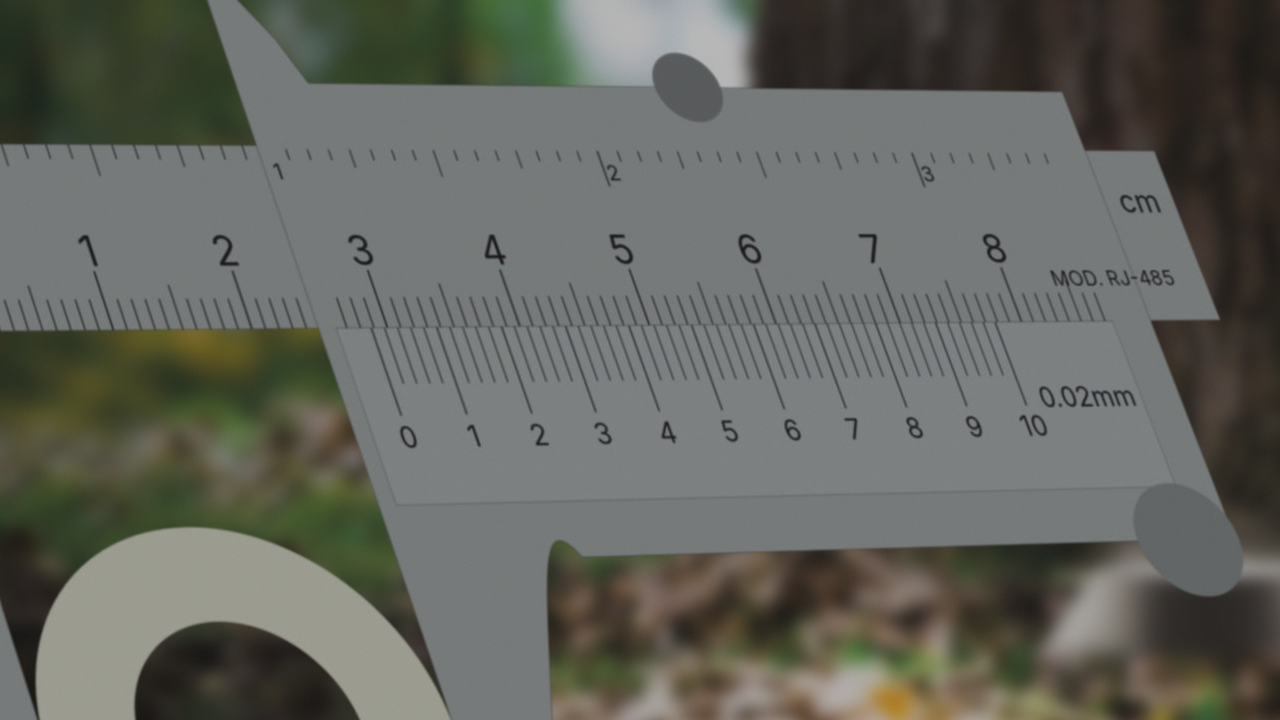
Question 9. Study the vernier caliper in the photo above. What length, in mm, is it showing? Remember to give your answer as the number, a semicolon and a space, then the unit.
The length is 28.8; mm
